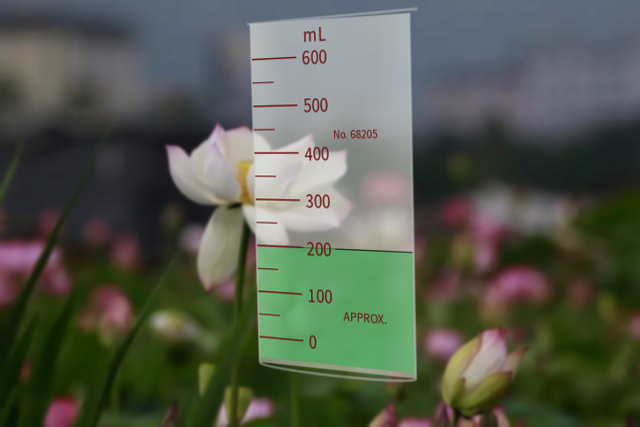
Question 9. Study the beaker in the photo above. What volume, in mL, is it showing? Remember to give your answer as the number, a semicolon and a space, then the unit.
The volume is 200; mL
